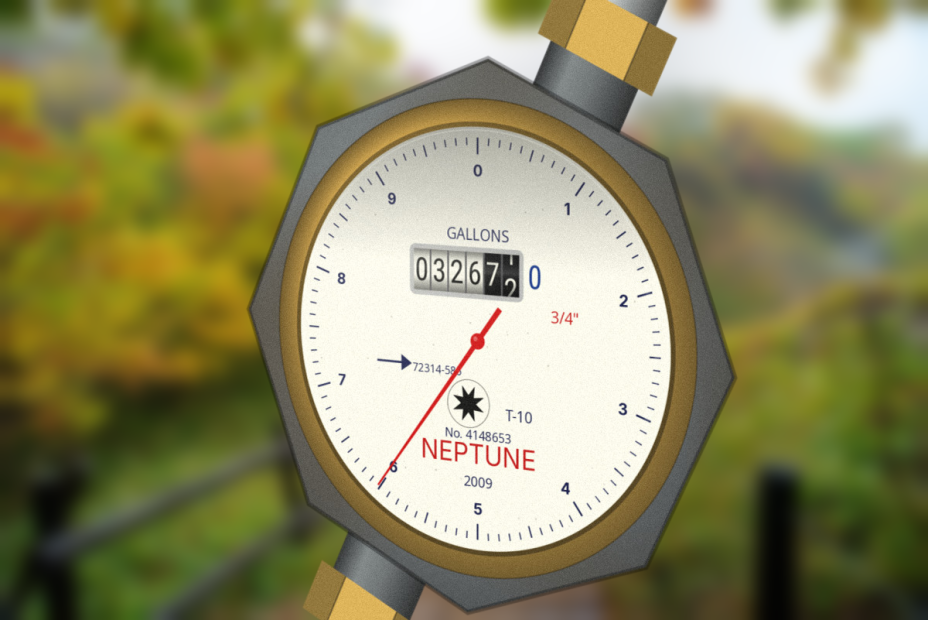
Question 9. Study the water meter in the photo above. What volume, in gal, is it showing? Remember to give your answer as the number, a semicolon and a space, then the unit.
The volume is 326716.0; gal
